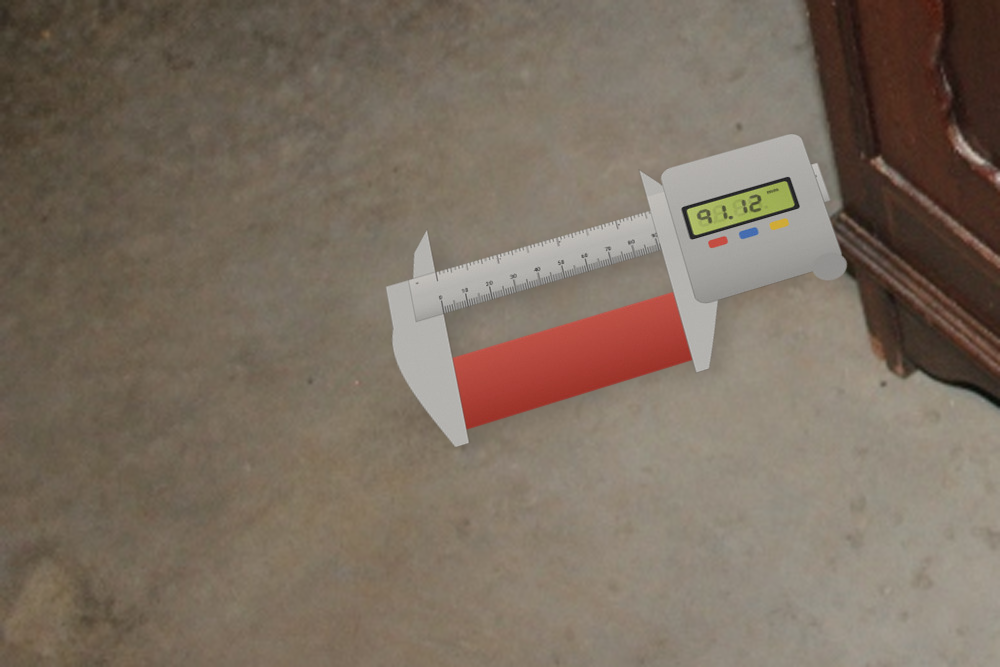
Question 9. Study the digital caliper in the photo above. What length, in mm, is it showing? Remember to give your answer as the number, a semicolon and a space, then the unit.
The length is 91.12; mm
